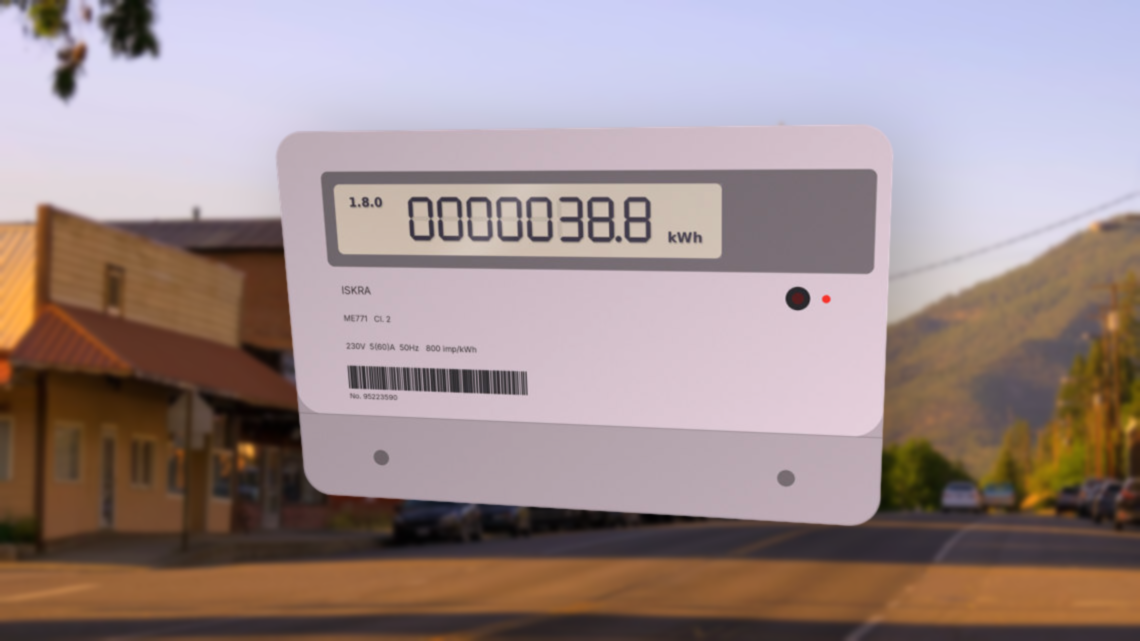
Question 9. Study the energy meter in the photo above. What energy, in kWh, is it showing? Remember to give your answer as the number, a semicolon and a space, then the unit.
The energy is 38.8; kWh
